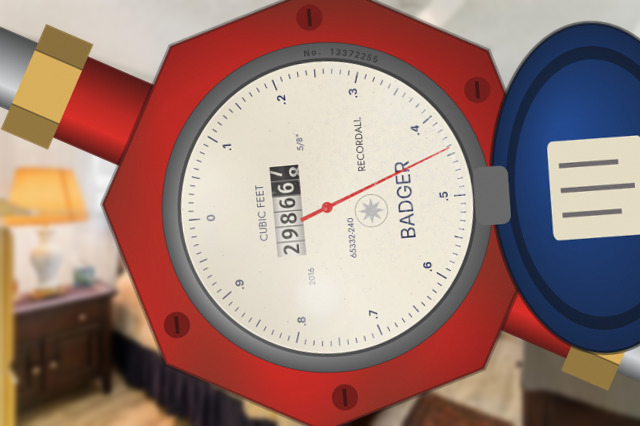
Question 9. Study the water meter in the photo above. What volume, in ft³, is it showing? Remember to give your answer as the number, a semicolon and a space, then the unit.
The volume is 298667.44; ft³
